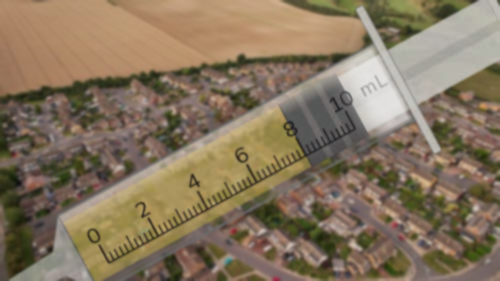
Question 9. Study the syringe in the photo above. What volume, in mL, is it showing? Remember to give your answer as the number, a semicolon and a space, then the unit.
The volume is 8; mL
